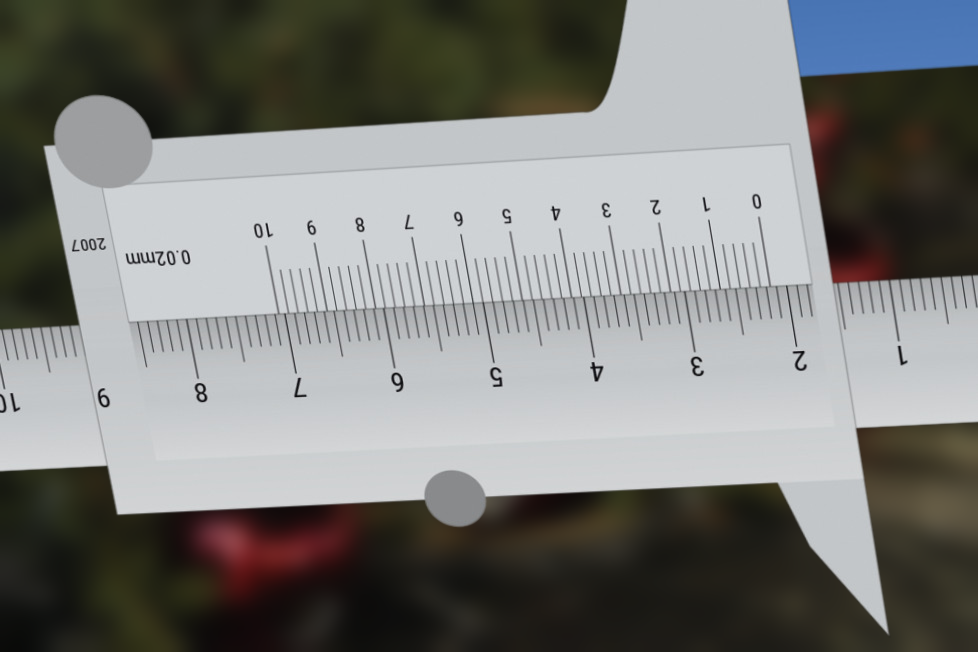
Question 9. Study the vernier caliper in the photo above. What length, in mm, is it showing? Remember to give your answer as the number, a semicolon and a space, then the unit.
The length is 21.6; mm
